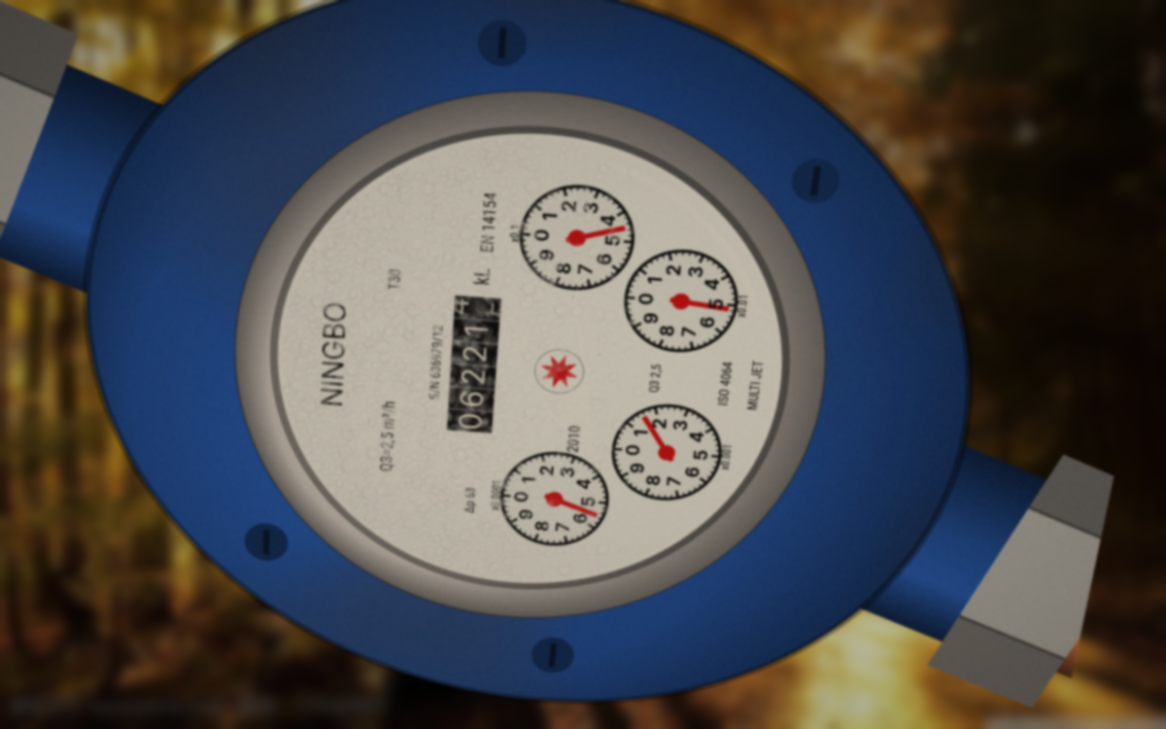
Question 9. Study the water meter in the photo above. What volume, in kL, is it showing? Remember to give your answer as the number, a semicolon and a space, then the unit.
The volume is 62214.4515; kL
